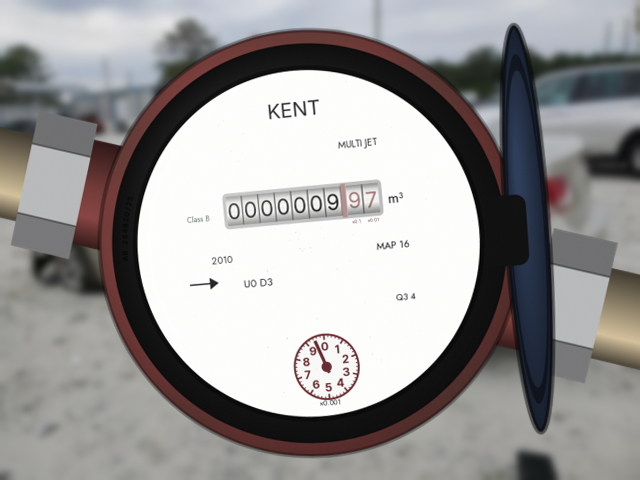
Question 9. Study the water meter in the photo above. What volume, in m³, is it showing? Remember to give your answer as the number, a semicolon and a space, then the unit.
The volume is 9.969; m³
